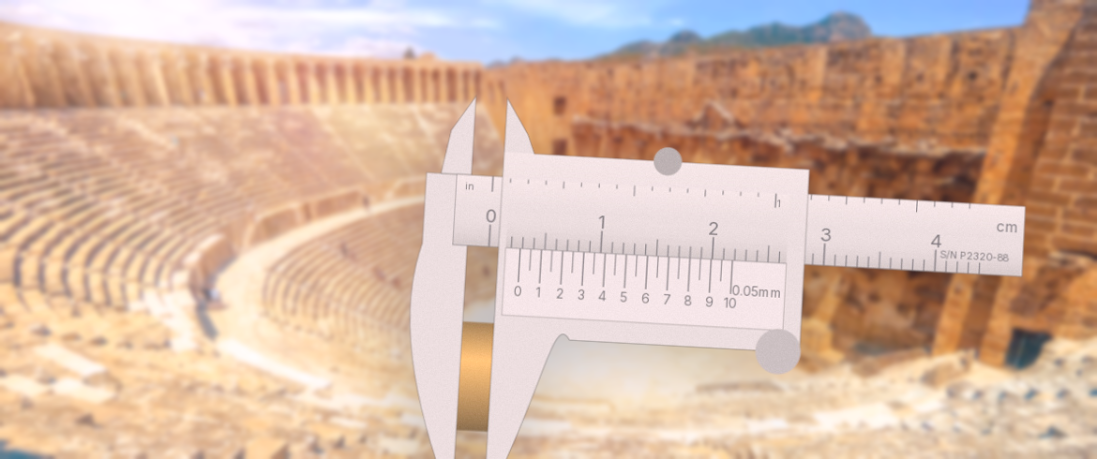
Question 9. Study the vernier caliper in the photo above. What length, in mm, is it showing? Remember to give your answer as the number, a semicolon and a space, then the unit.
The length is 2.8; mm
